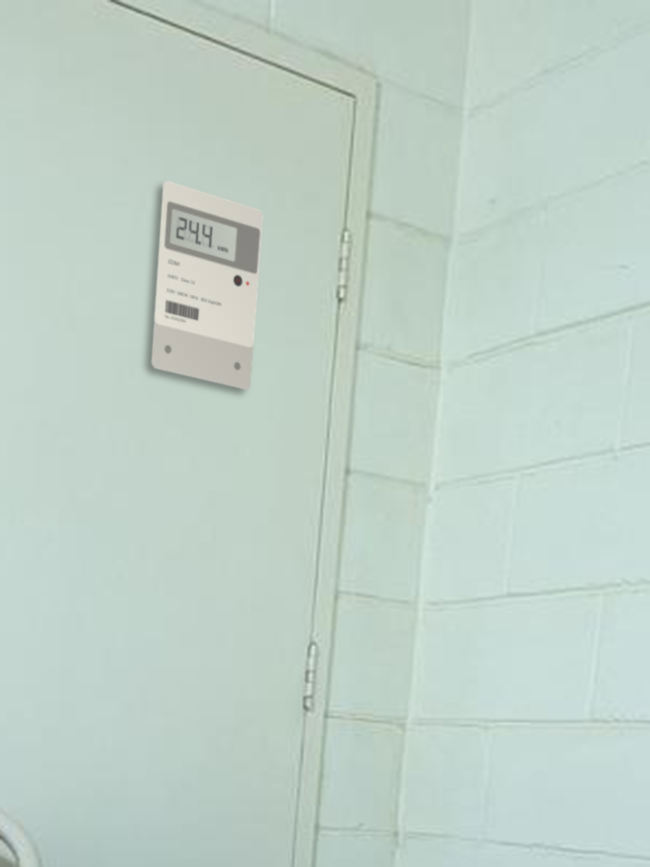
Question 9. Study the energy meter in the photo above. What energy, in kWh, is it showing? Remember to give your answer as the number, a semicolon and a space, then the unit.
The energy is 24.4; kWh
